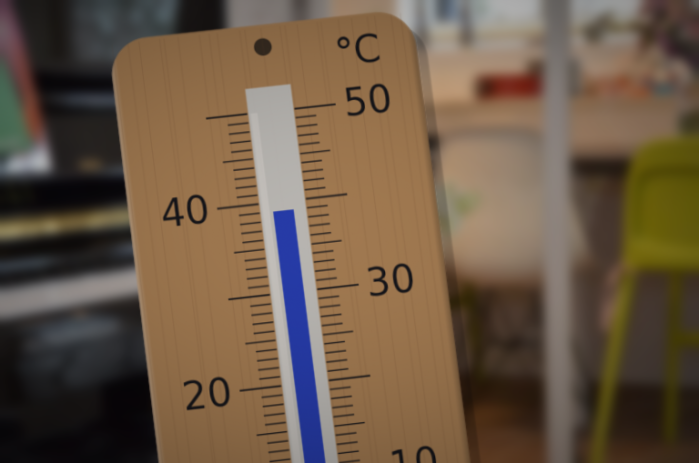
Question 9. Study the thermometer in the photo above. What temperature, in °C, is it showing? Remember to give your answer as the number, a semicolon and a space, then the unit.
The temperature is 39; °C
